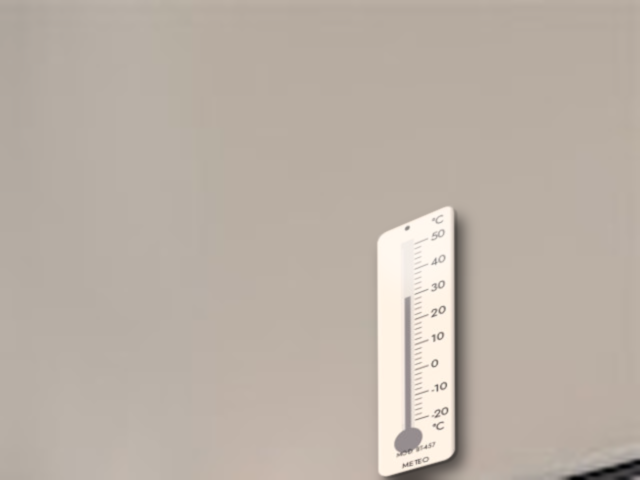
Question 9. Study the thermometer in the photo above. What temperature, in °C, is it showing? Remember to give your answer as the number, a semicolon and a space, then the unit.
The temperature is 30; °C
